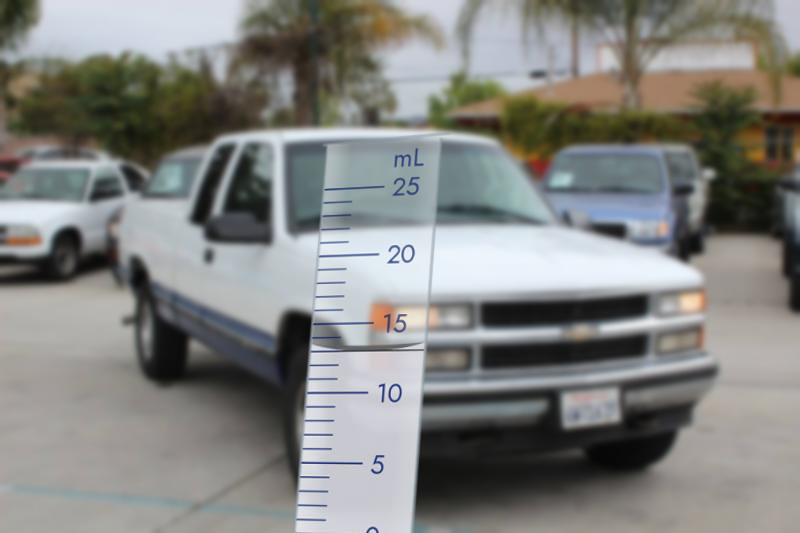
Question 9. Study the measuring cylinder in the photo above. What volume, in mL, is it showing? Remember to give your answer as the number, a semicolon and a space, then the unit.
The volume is 13; mL
